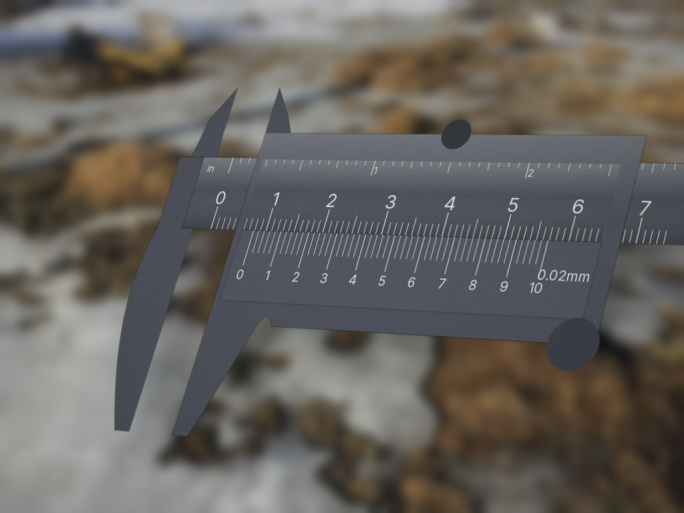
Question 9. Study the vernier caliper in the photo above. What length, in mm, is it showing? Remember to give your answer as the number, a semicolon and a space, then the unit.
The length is 7.8; mm
